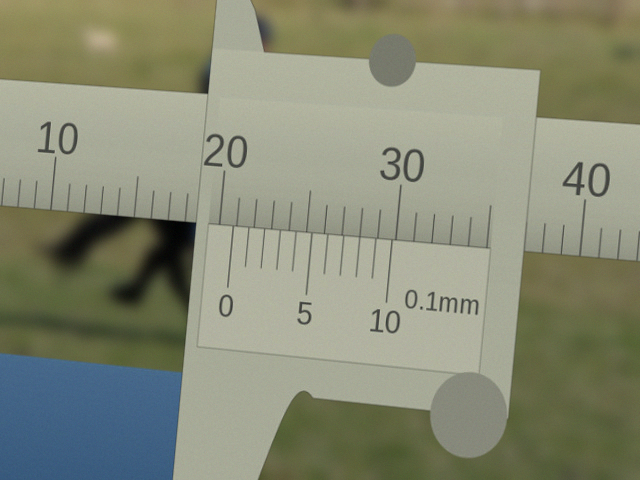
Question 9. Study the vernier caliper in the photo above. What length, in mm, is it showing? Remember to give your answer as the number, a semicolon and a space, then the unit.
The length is 20.8; mm
